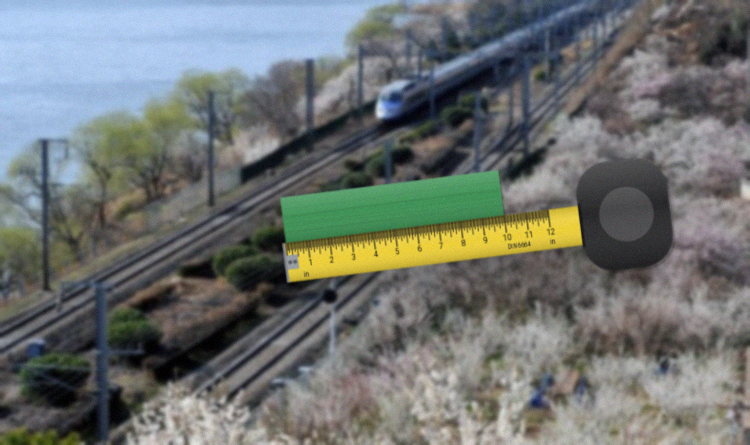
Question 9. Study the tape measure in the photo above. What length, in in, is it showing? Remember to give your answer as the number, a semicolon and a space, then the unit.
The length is 10; in
